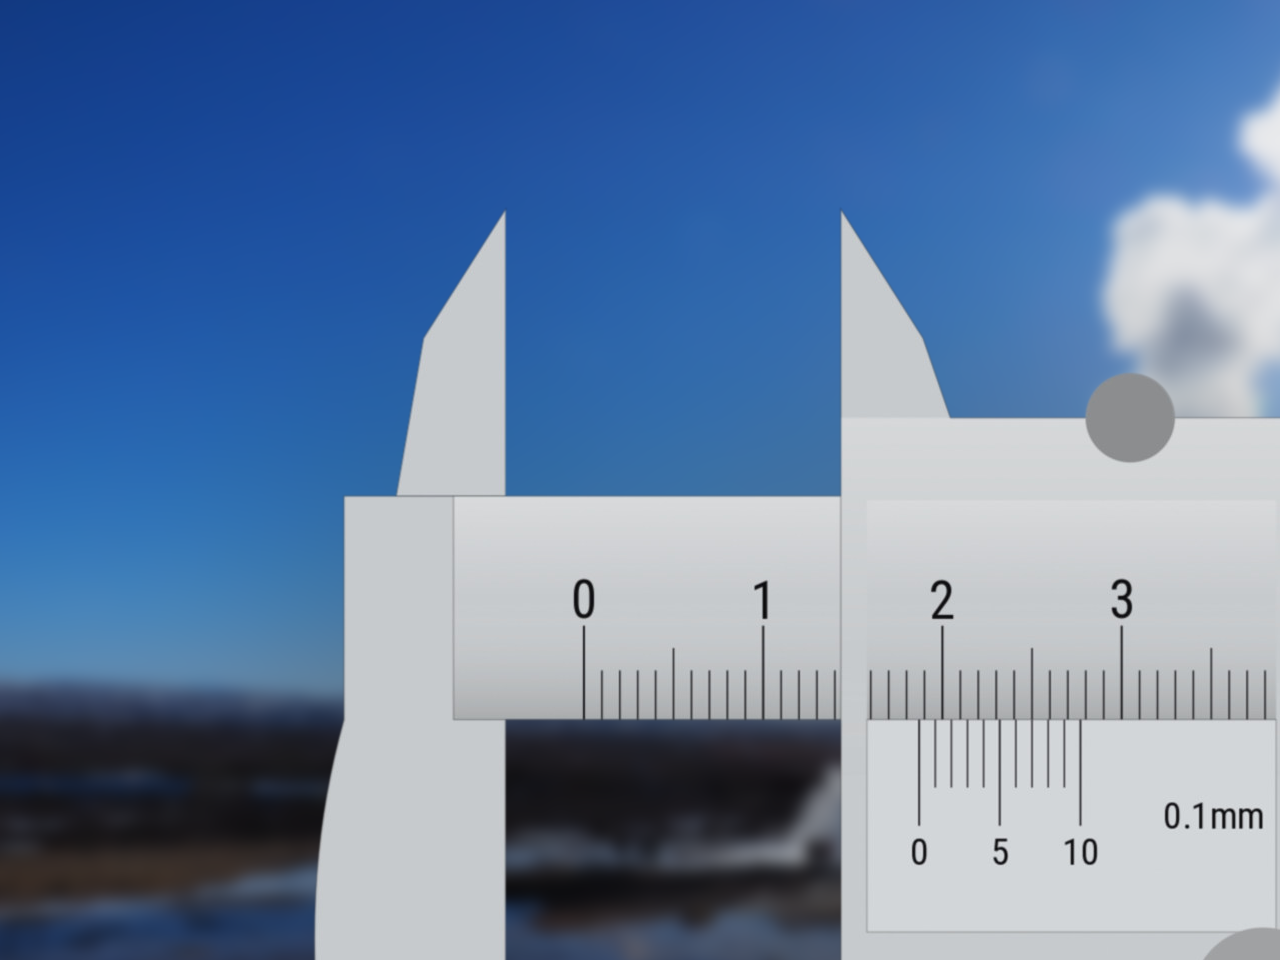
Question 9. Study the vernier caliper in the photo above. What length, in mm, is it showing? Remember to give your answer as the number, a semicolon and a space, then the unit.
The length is 18.7; mm
